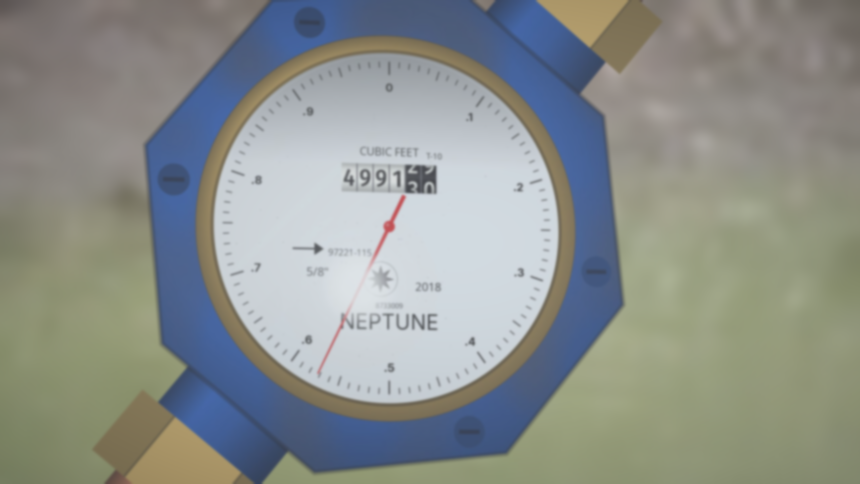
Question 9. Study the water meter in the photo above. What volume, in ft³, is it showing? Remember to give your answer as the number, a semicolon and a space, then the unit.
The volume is 499129.57; ft³
